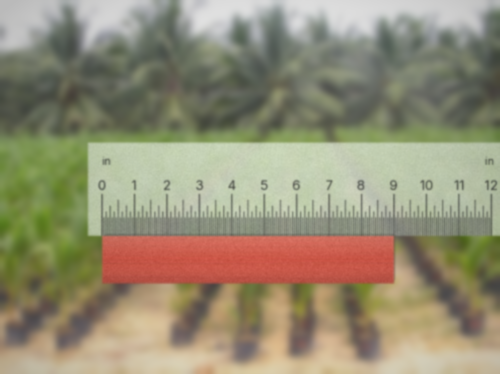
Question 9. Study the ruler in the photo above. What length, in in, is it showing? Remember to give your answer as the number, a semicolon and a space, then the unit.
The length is 9; in
